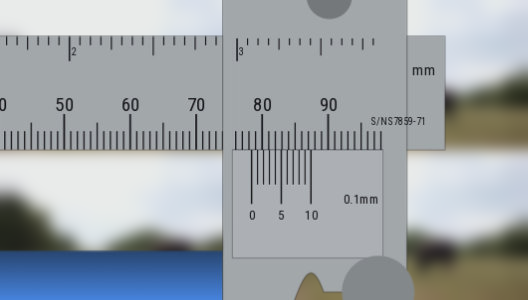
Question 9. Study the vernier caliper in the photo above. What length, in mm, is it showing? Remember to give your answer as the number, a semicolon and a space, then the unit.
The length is 78.4; mm
